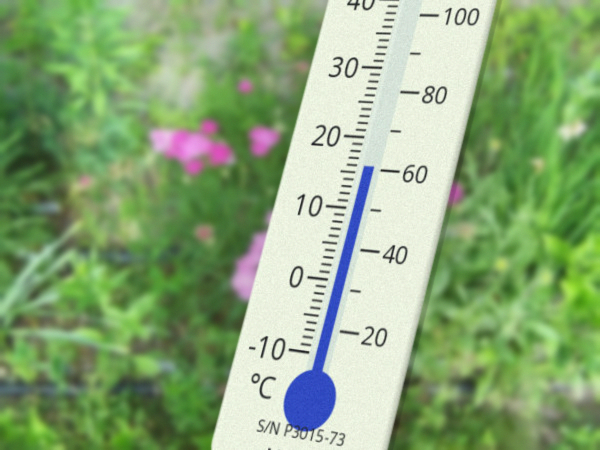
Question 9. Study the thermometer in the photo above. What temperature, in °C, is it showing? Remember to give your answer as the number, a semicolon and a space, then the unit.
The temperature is 16; °C
